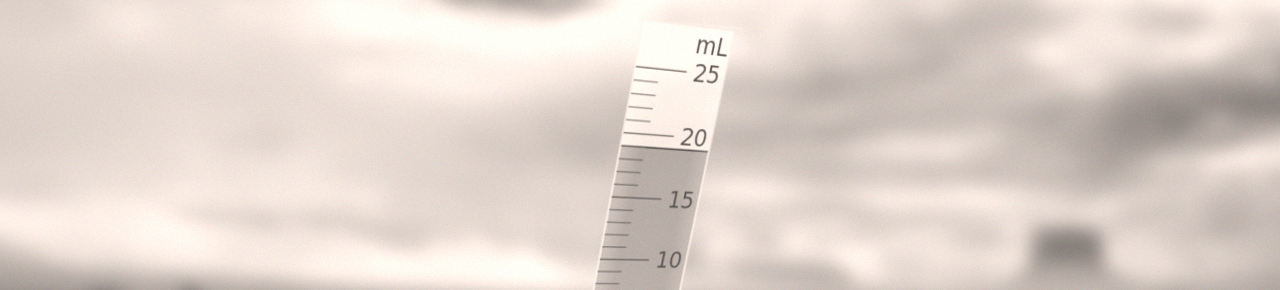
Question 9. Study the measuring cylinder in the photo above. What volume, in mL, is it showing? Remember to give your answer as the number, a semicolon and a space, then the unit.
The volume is 19; mL
